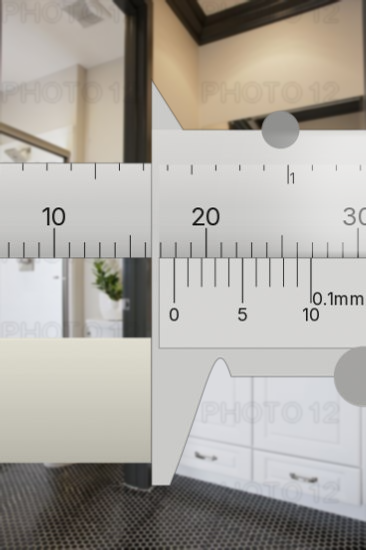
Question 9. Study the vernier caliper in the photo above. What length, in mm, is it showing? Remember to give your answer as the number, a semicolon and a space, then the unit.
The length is 17.9; mm
